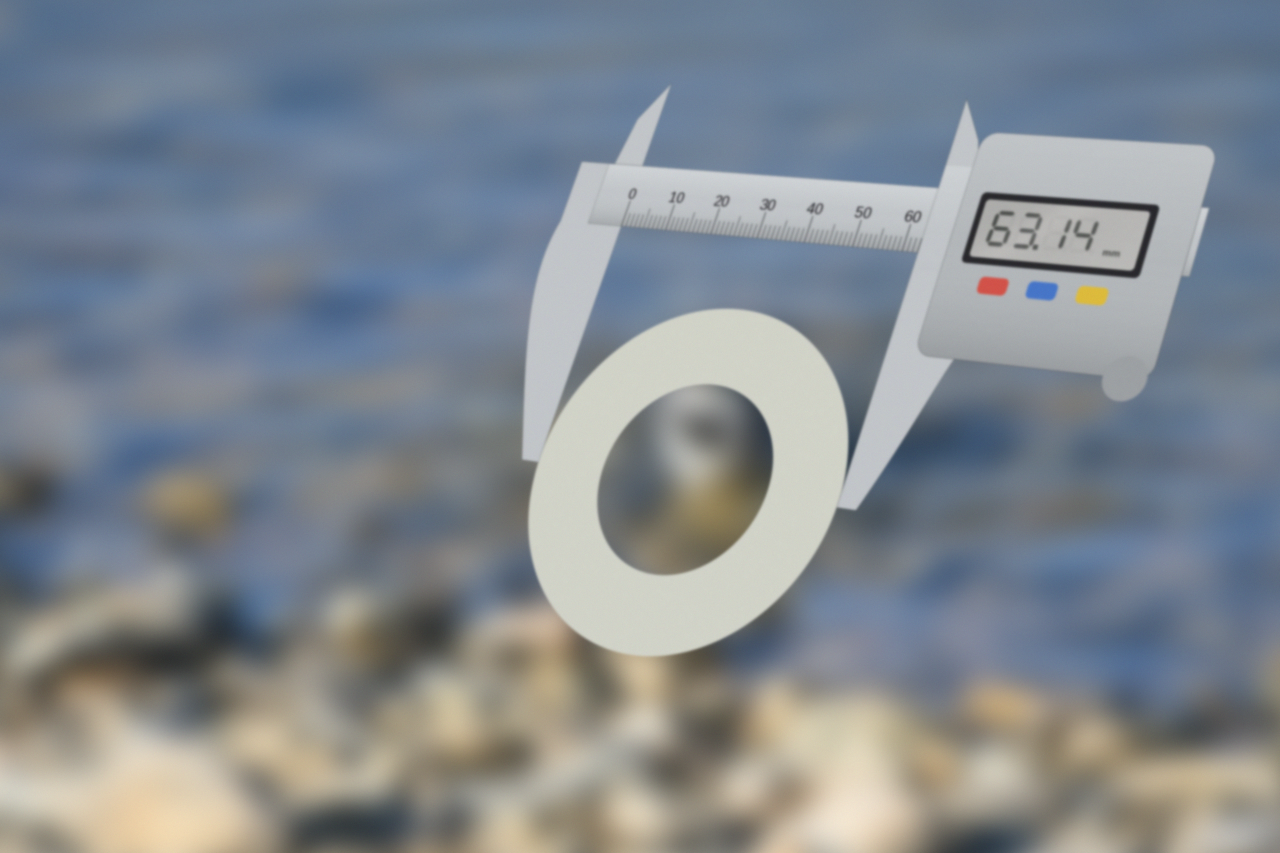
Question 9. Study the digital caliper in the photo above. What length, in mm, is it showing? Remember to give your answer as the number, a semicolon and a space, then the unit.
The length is 63.14; mm
